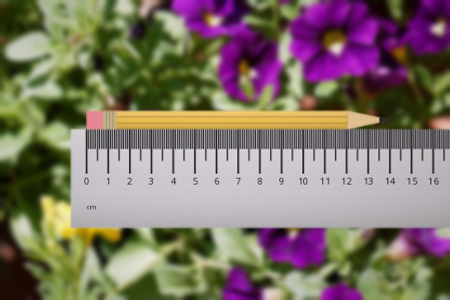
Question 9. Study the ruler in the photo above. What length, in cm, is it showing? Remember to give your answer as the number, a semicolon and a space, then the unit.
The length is 14; cm
